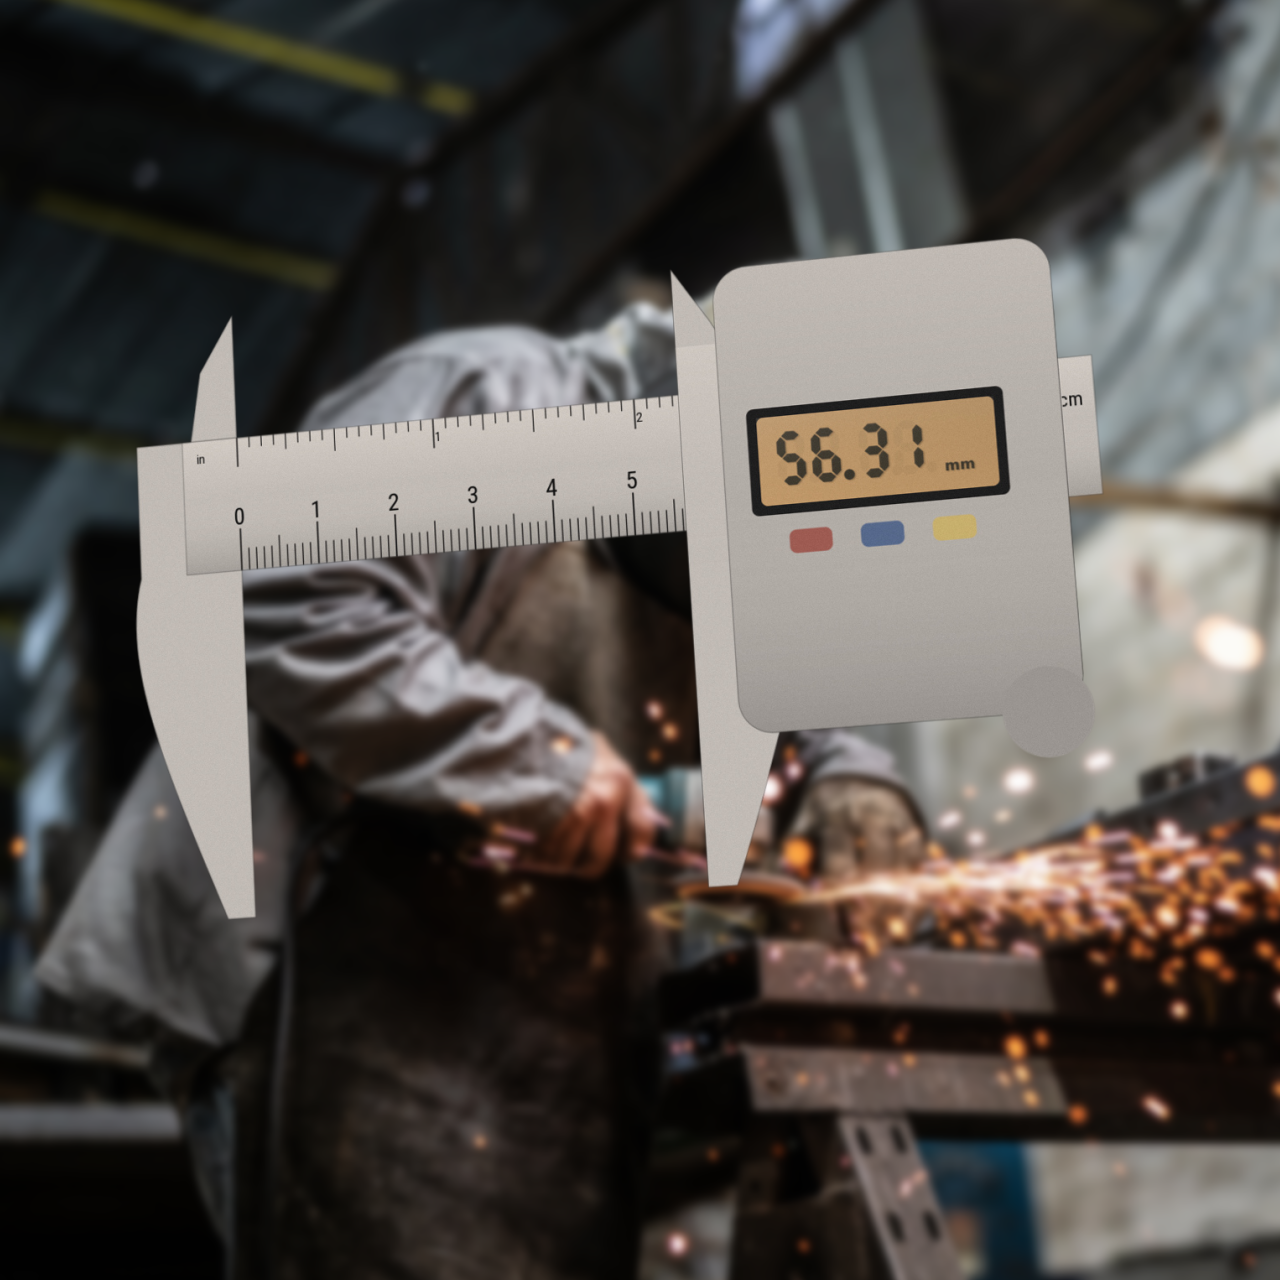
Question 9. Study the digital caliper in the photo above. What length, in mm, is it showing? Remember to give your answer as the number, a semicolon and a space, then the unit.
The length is 56.31; mm
